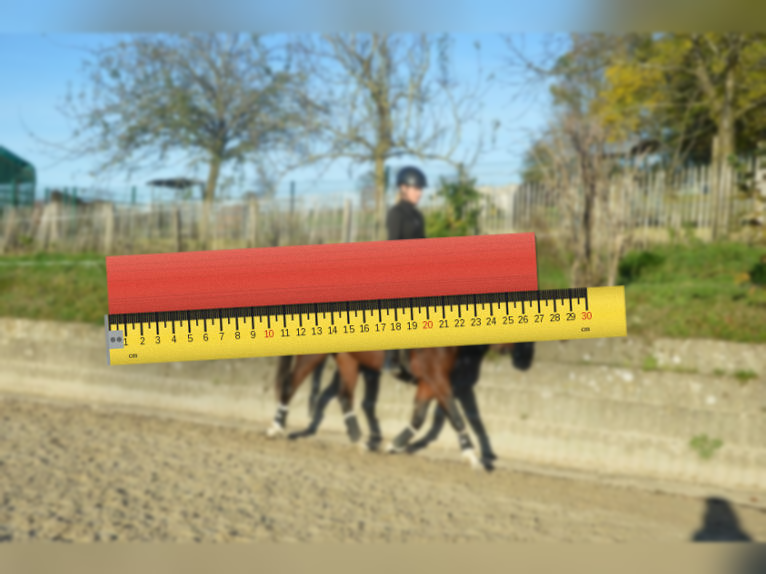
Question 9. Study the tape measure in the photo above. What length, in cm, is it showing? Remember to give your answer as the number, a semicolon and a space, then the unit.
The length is 27; cm
